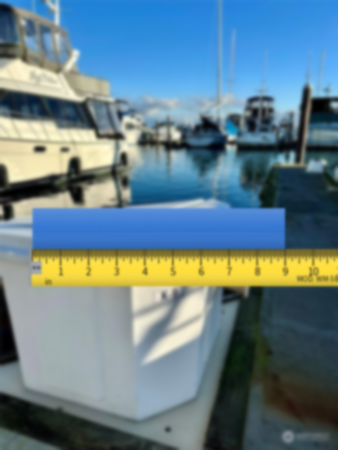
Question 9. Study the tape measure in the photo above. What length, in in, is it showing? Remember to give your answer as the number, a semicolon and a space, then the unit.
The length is 9; in
